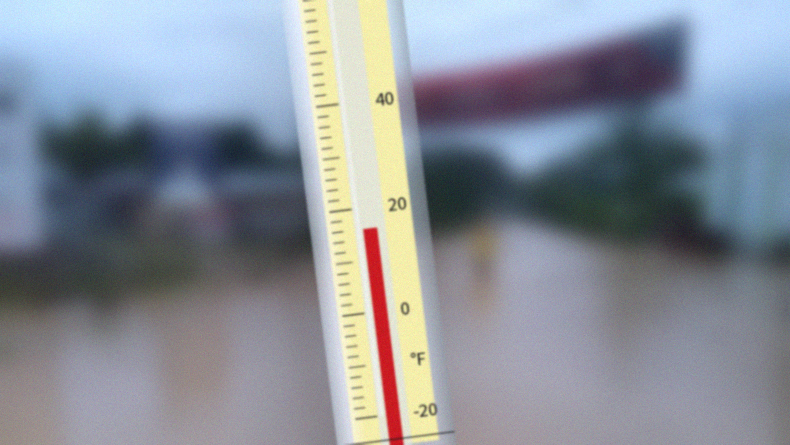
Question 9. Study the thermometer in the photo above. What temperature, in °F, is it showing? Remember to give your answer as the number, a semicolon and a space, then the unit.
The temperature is 16; °F
